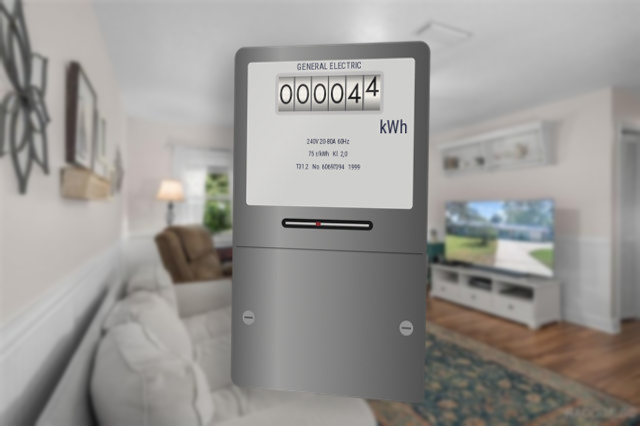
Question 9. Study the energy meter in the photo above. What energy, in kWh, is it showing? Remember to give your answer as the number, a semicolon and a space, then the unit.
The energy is 44; kWh
